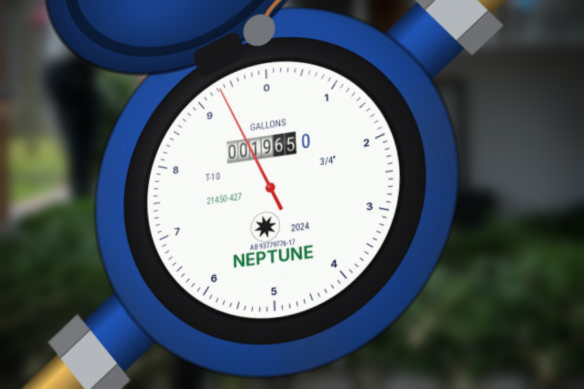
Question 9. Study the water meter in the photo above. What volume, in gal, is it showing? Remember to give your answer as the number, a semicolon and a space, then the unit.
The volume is 19649.3; gal
